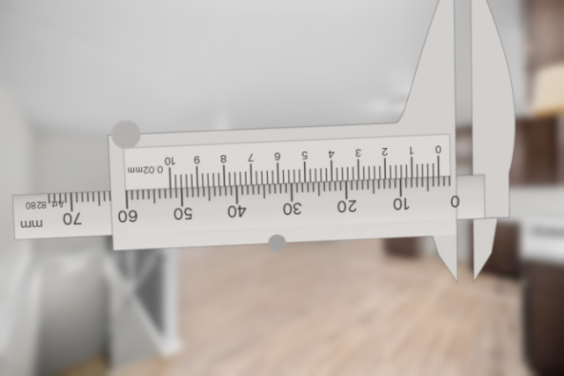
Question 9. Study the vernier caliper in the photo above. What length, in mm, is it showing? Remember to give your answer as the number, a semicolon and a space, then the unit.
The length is 3.0; mm
